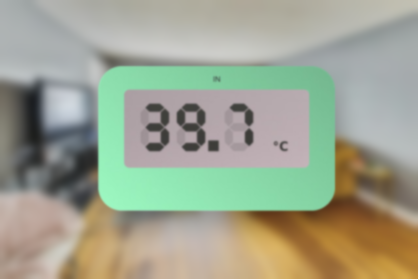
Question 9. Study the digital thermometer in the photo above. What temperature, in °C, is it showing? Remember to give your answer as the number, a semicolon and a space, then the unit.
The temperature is 39.7; °C
